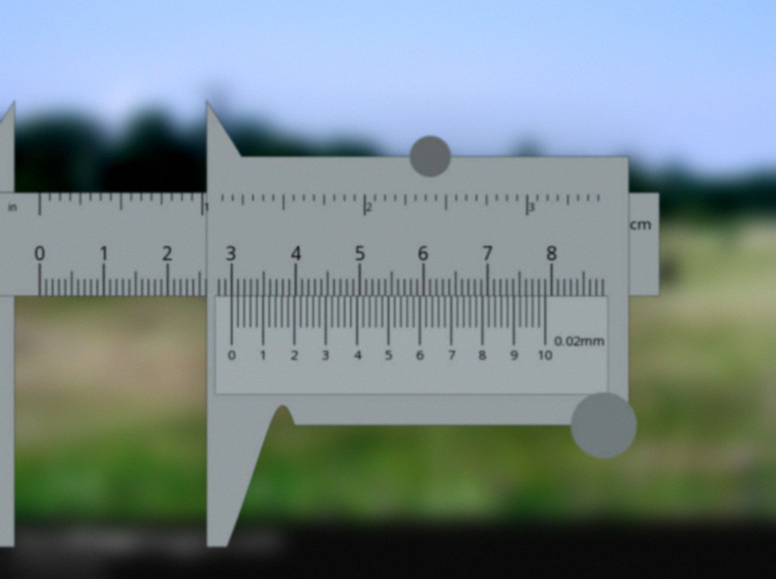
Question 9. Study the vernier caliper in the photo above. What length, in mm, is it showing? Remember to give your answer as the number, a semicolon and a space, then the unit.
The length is 30.0; mm
